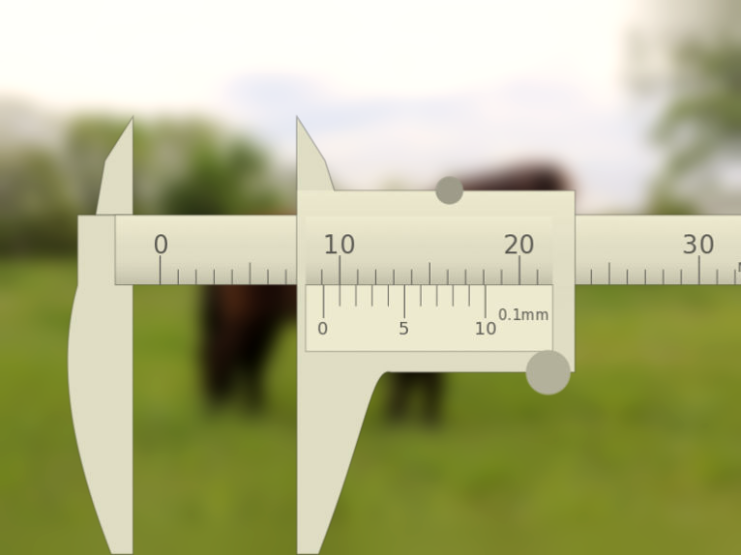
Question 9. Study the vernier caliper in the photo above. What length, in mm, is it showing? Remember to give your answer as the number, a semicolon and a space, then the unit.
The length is 9.1; mm
